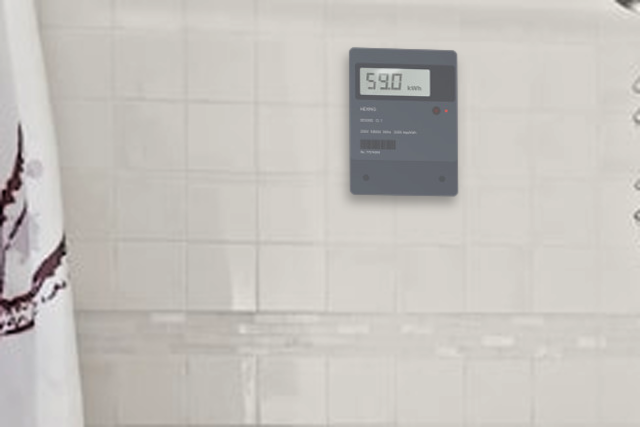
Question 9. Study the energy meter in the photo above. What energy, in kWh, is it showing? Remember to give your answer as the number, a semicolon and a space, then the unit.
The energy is 59.0; kWh
